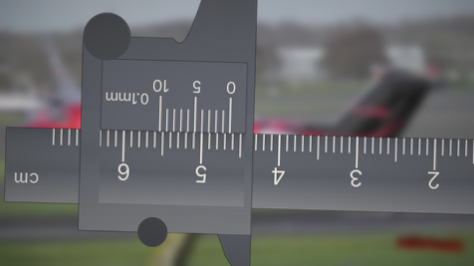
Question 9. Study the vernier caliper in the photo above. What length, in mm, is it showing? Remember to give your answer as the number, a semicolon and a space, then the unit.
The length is 46.4; mm
